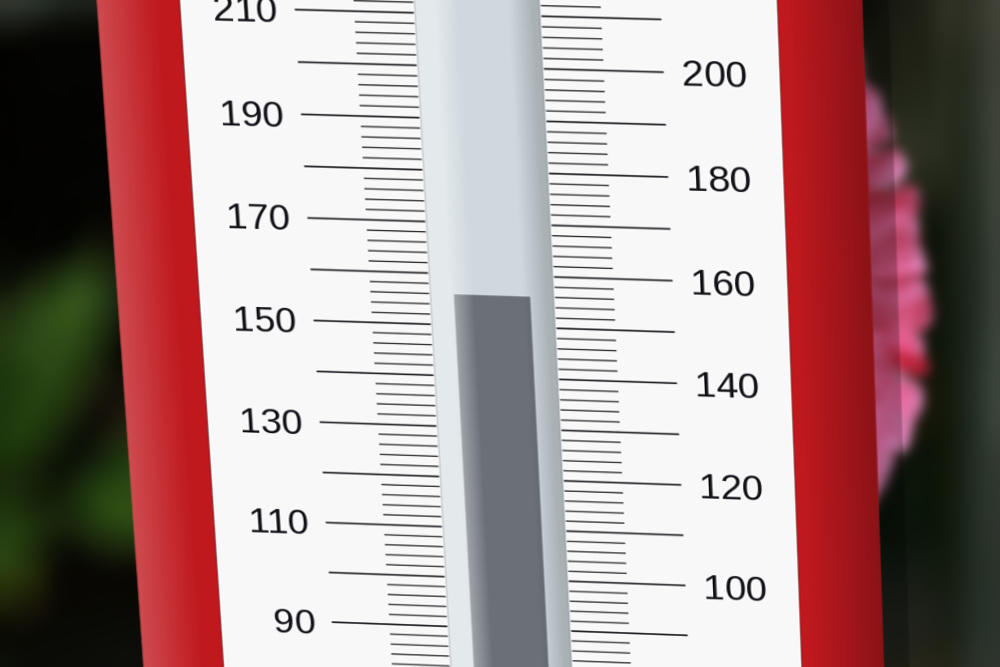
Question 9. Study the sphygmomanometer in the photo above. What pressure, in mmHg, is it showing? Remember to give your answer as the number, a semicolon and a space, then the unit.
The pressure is 156; mmHg
